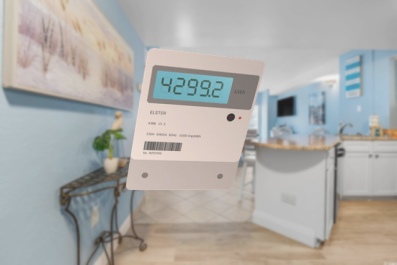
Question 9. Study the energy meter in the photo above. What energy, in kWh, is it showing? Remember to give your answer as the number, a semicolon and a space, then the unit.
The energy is 4299.2; kWh
